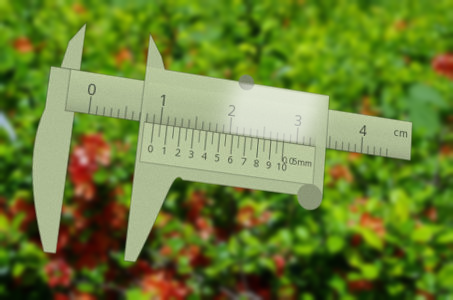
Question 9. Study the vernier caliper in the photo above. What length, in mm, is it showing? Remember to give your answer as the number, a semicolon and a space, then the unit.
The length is 9.0; mm
